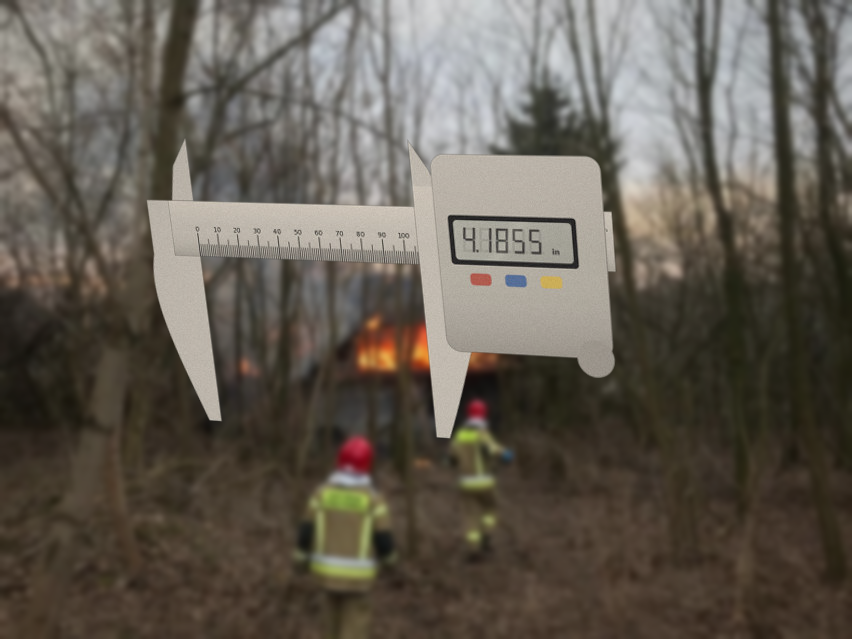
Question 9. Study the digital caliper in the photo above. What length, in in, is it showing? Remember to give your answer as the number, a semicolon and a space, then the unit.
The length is 4.1855; in
